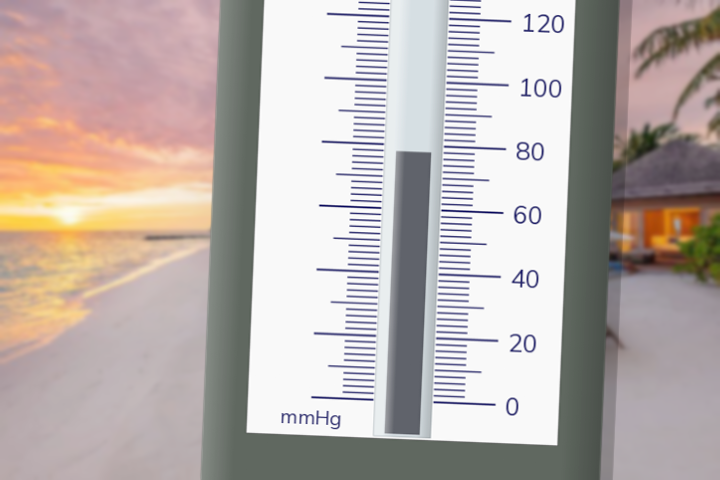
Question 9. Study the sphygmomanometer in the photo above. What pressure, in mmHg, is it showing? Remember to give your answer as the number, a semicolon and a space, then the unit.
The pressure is 78; mmHg
